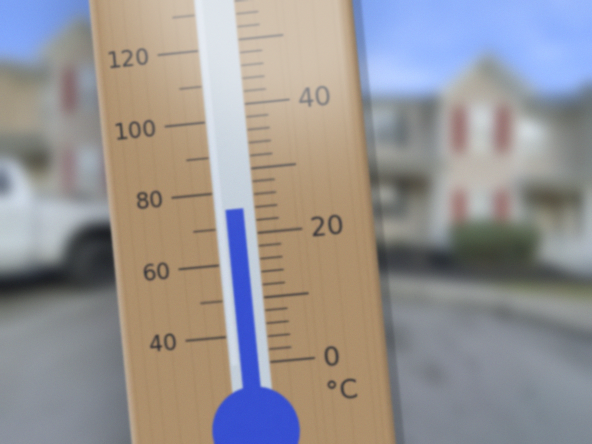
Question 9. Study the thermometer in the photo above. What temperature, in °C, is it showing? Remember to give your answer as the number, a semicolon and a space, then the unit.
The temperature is 24; °C
